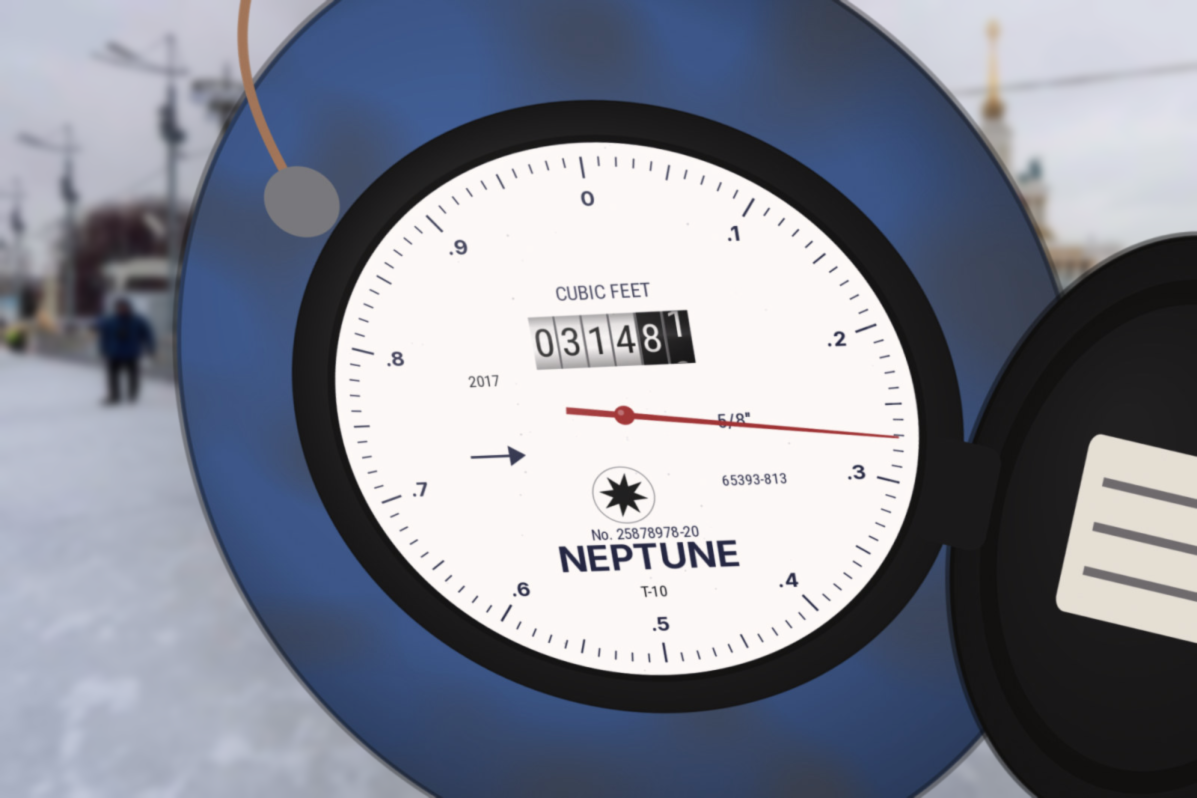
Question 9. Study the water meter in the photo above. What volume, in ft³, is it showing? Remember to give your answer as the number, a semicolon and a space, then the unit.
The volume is 31481.27; ft³
